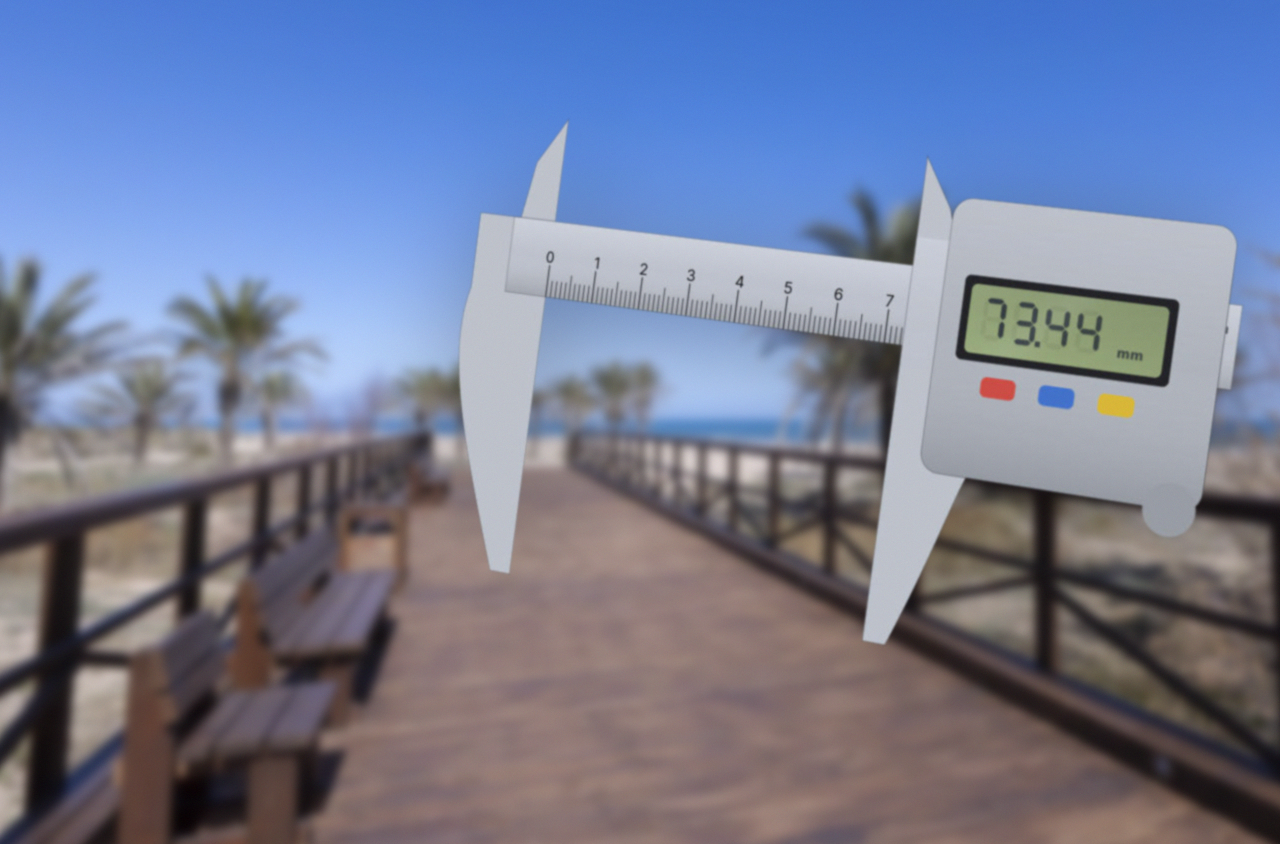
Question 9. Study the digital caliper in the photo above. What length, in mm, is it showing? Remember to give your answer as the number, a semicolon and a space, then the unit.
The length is 73.44; mm
